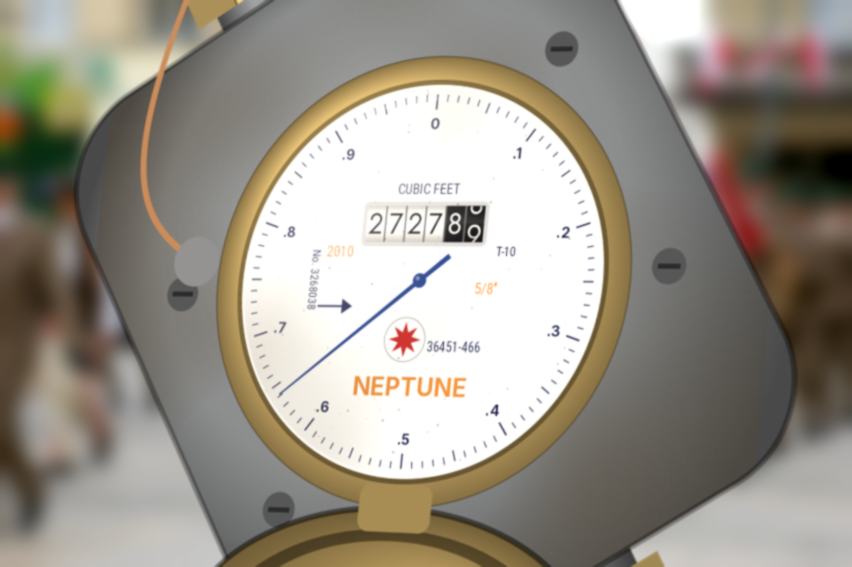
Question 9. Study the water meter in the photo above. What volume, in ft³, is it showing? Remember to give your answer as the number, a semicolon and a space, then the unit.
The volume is 272788.64; ft³
